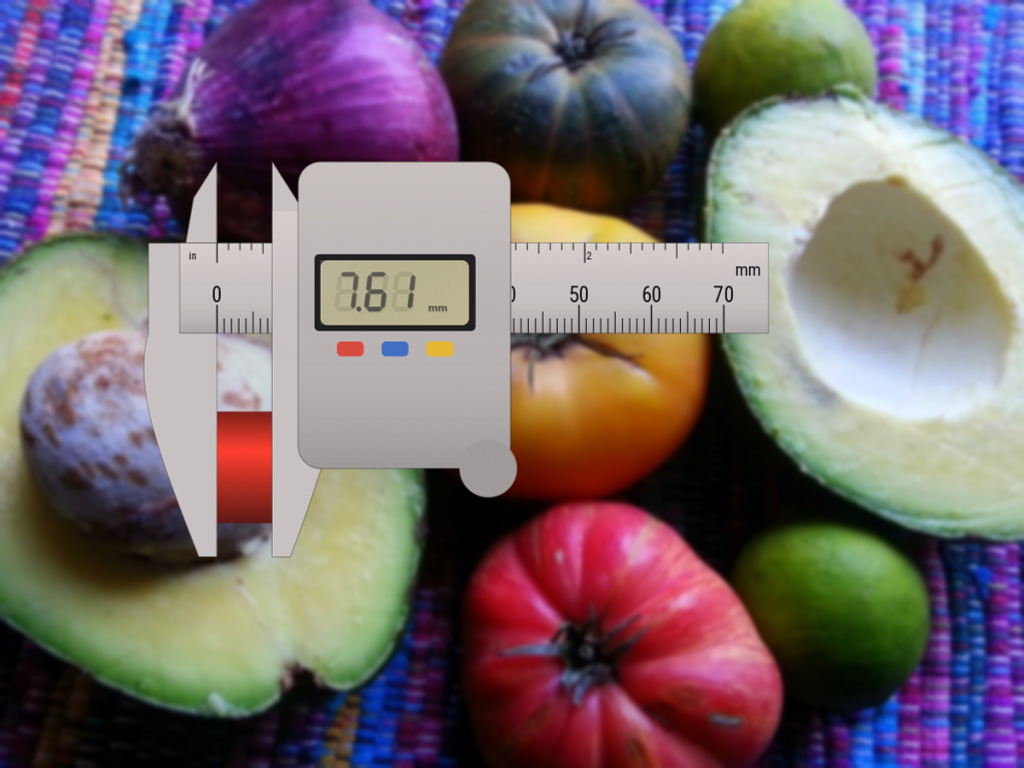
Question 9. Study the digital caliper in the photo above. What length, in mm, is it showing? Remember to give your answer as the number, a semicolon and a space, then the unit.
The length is 7.61; mm
